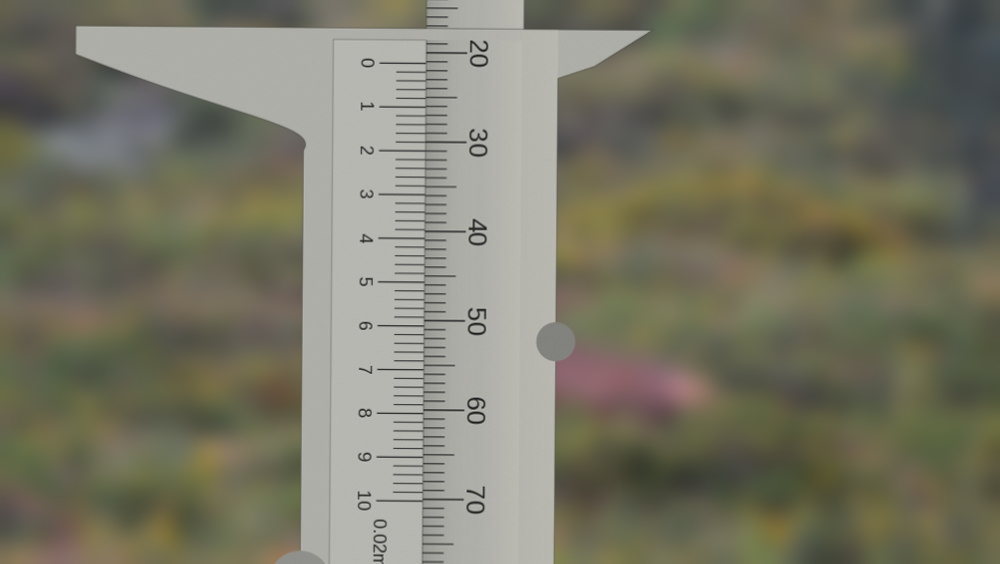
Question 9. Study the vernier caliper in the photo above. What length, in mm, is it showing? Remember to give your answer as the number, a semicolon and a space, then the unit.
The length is 21.2; mm
